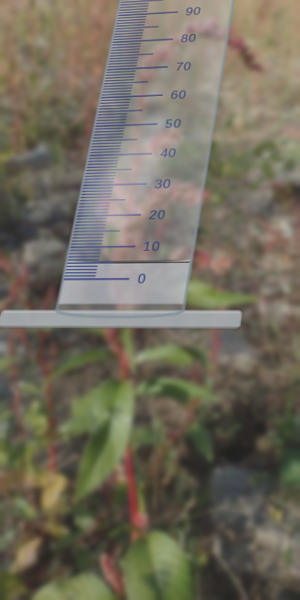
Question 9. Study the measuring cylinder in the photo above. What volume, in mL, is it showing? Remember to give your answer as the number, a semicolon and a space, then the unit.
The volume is 5; mL
